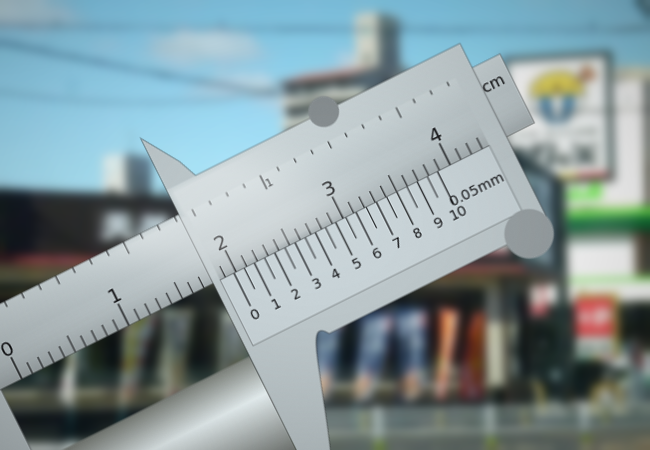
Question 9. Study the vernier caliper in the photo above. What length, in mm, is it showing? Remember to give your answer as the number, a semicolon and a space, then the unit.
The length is 19.8; mm
